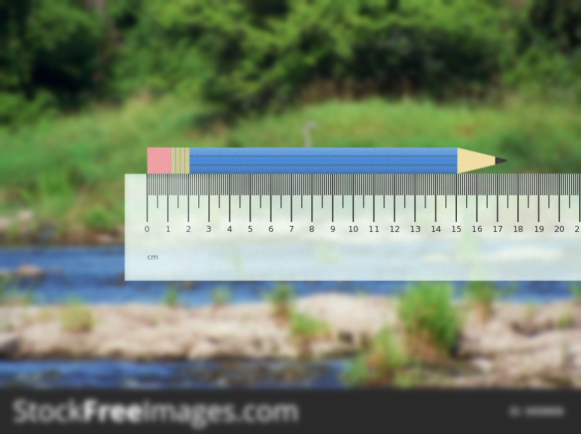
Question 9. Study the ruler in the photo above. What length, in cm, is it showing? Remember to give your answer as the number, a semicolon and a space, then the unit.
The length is 17.5; cm
